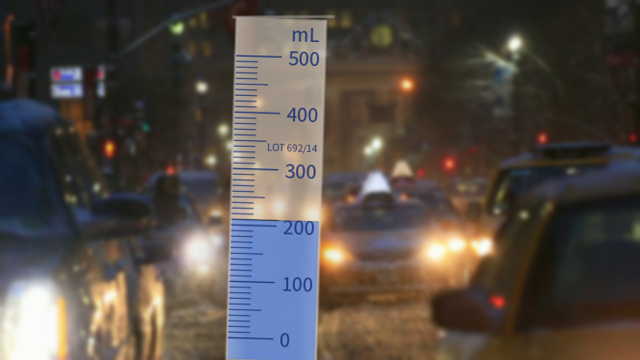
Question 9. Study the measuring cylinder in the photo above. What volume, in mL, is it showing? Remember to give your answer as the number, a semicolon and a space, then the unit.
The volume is 210; mL
